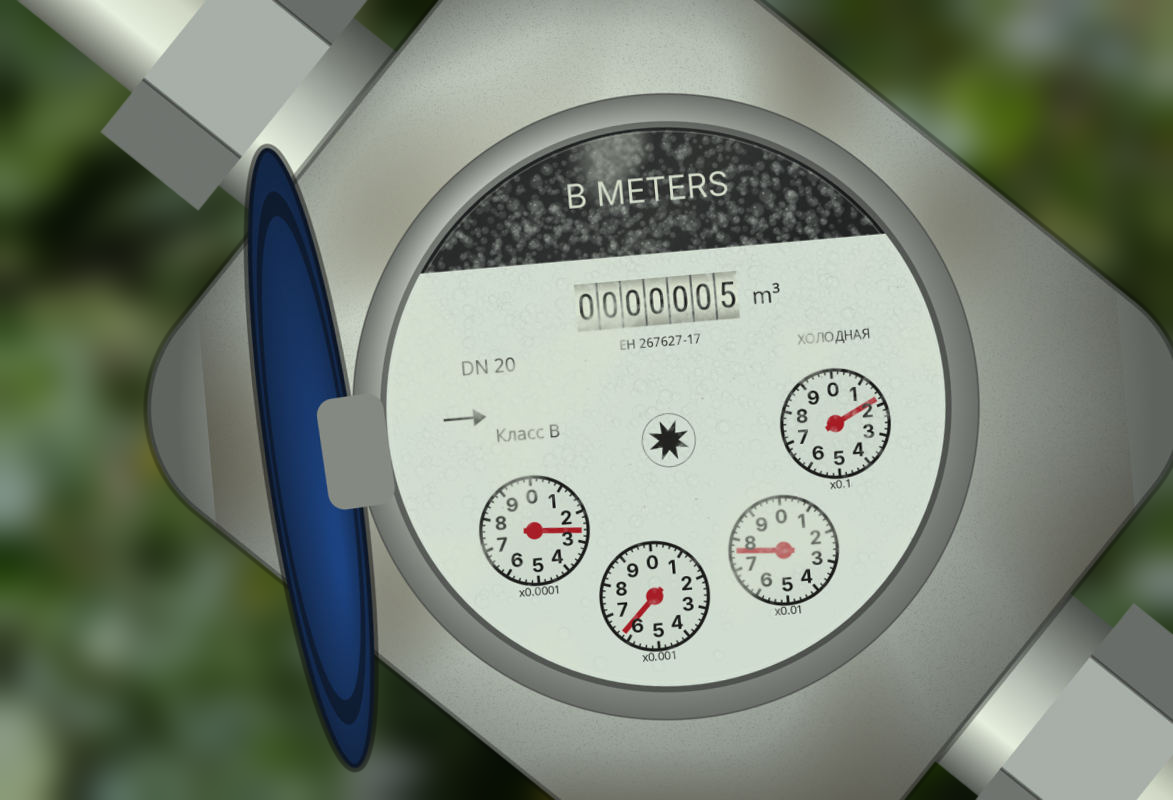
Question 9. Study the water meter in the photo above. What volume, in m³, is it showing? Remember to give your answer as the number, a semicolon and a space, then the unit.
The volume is 5.1762; m³
